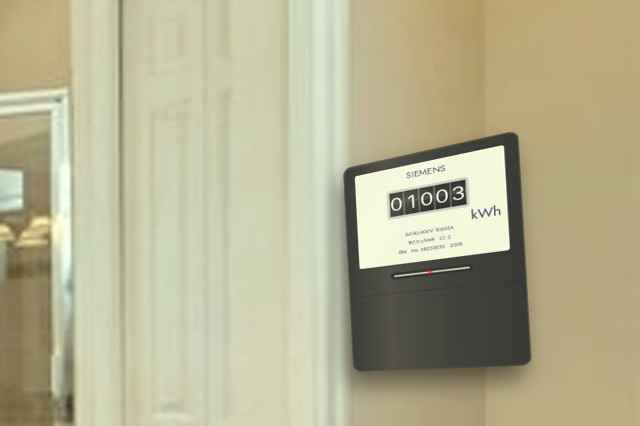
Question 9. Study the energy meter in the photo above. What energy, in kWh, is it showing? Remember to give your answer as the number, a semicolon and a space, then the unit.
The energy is 1003; kWh
